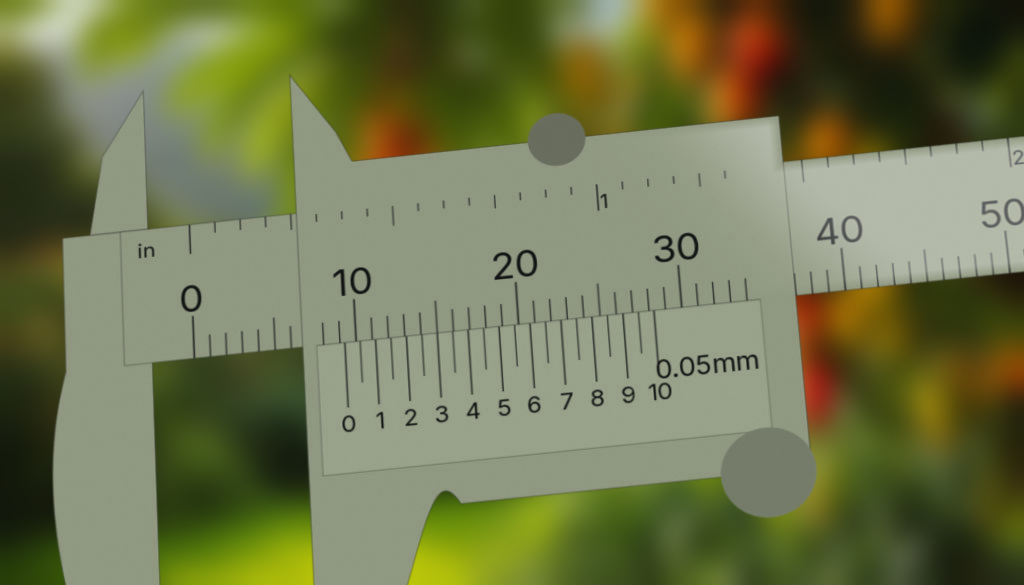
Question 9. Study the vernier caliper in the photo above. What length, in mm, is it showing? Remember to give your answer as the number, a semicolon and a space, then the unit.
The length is 9.3; mm
